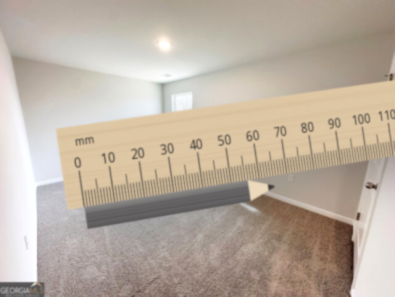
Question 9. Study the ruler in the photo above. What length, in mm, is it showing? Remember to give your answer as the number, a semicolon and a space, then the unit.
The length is 65; mm
